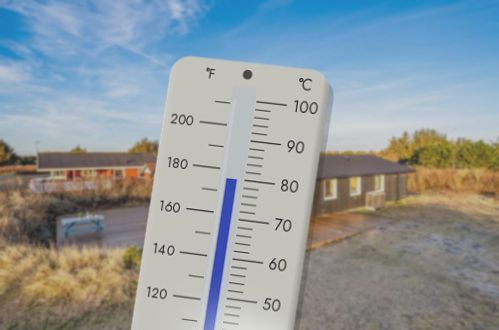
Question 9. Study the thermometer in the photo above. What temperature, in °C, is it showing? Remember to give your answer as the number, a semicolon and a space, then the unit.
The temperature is 80; °C
